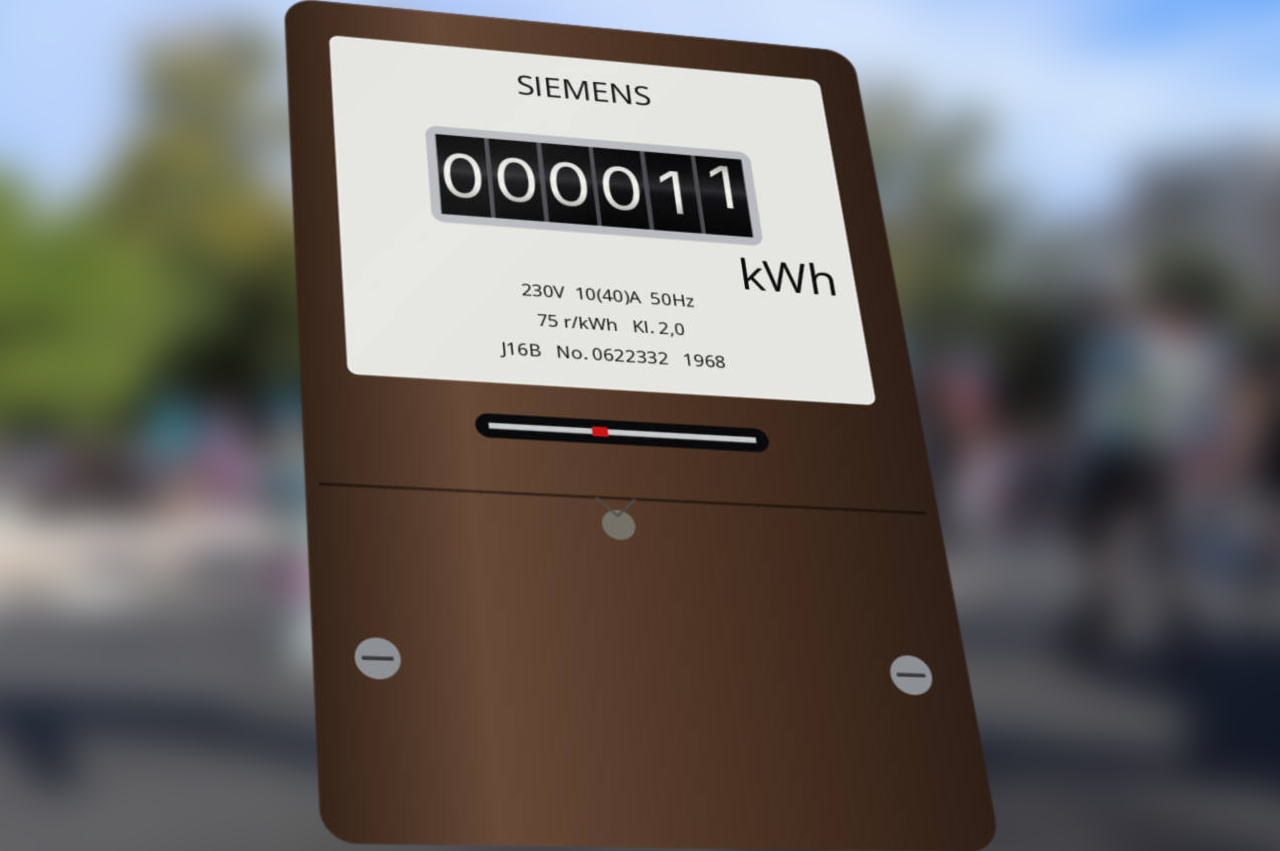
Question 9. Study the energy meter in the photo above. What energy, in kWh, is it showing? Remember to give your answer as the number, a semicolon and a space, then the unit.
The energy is 11; kWh
